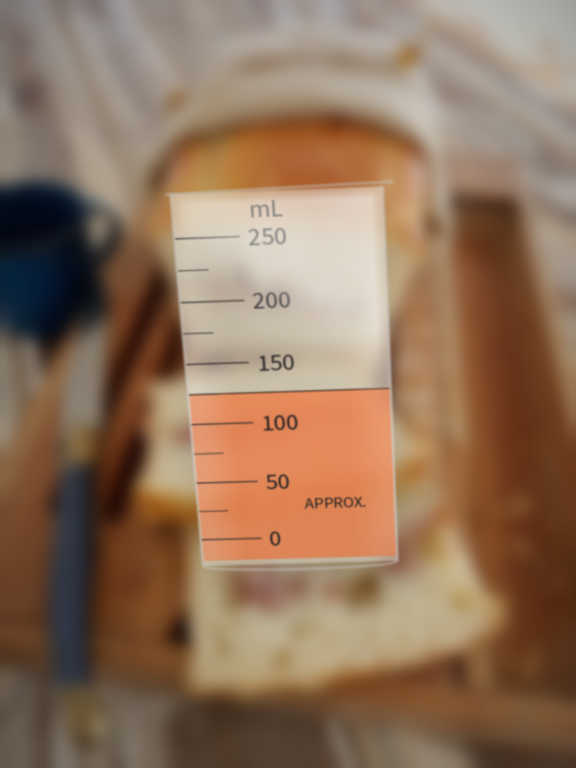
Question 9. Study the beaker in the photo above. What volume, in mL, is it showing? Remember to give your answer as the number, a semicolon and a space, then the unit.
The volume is 125; mL
